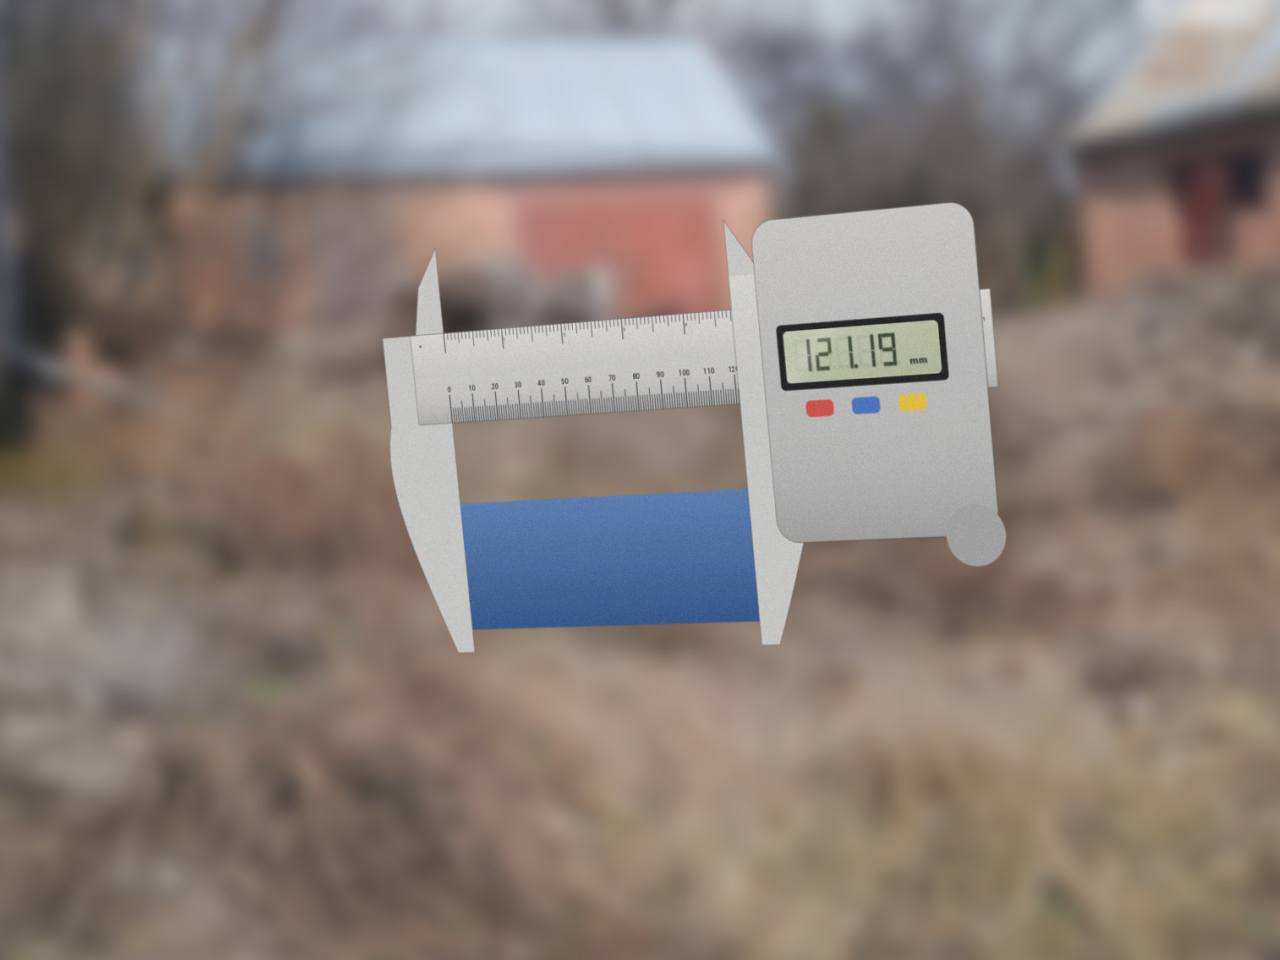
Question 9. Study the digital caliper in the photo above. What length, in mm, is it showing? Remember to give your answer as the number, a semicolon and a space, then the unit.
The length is 121.19; mm
